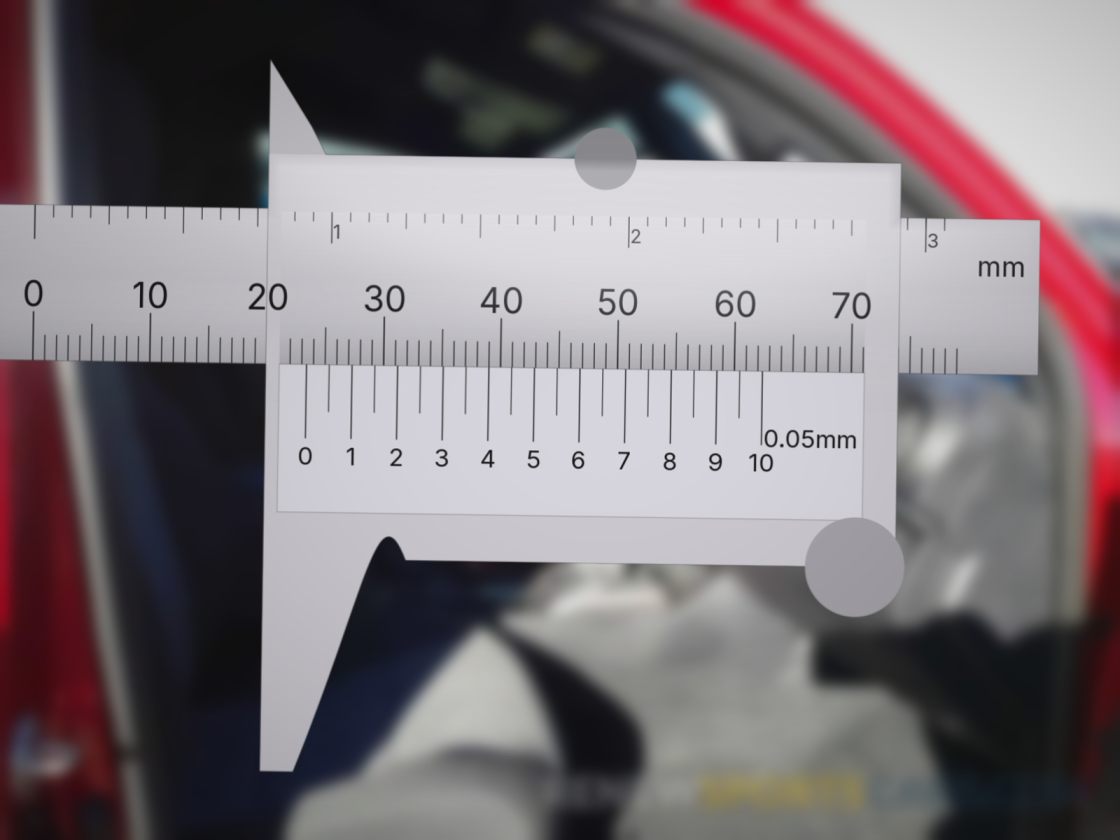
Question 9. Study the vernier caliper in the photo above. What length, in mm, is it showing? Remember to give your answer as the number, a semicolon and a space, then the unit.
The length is 23.4; mm
